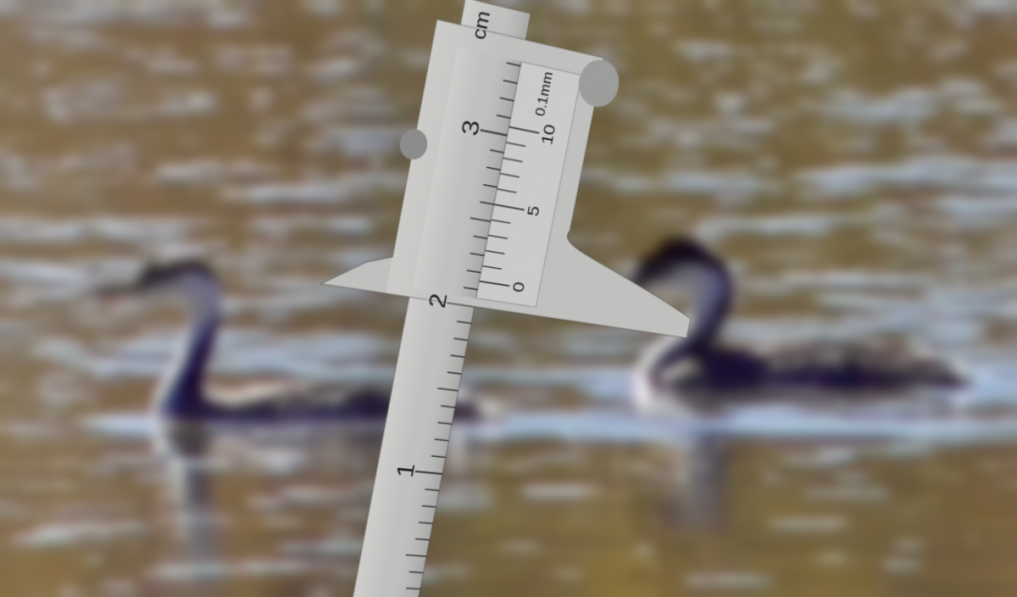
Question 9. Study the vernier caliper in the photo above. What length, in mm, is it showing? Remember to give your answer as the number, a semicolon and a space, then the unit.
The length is 21.5; mm
